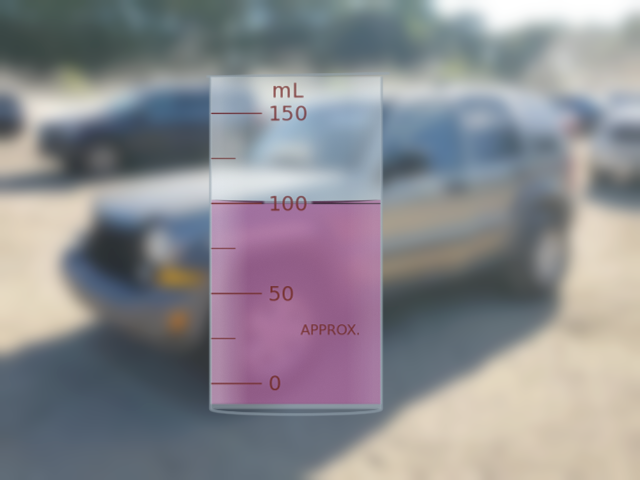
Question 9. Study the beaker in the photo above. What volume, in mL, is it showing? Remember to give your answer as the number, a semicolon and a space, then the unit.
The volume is 100; mL
